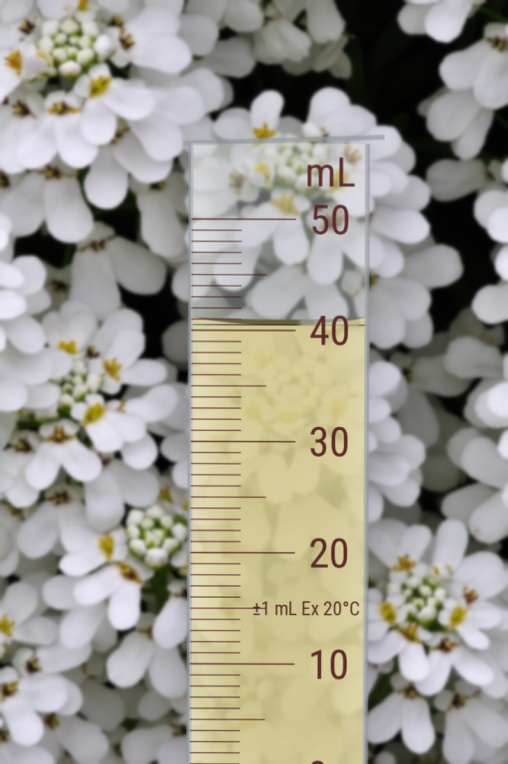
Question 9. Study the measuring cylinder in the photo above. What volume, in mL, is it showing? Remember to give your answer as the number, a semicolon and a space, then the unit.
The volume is 40.5; mL
